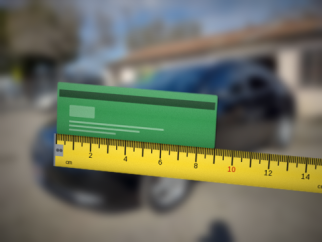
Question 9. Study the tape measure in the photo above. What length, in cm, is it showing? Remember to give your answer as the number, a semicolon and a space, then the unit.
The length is 9; cm
